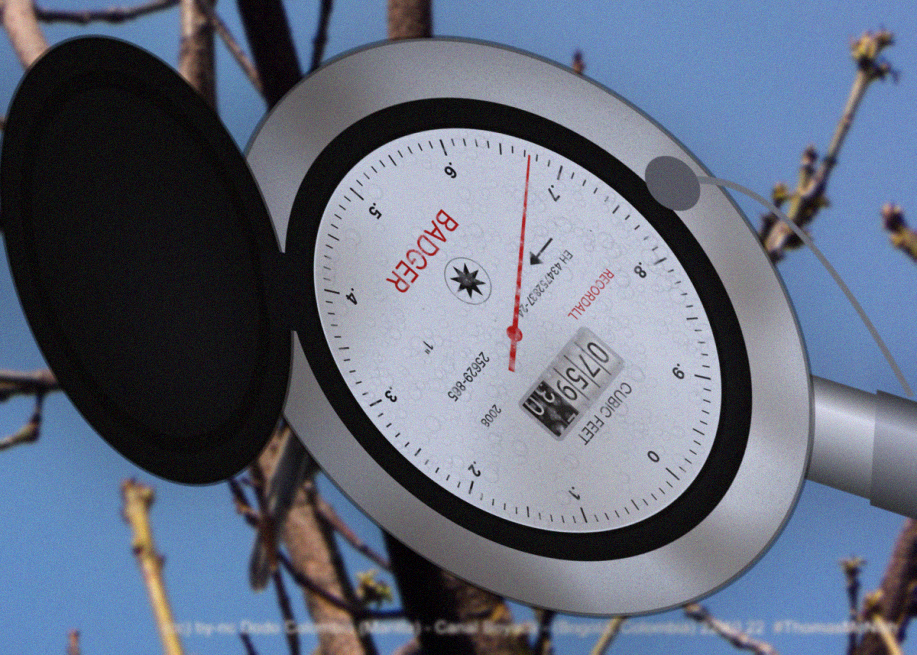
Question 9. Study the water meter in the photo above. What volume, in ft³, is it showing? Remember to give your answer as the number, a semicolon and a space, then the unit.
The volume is 75929.67; ft³
